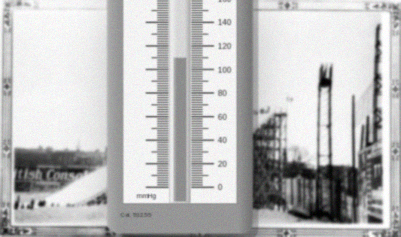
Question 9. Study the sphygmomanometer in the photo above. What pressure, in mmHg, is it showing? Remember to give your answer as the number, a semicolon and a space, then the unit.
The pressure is 110; mmHg
